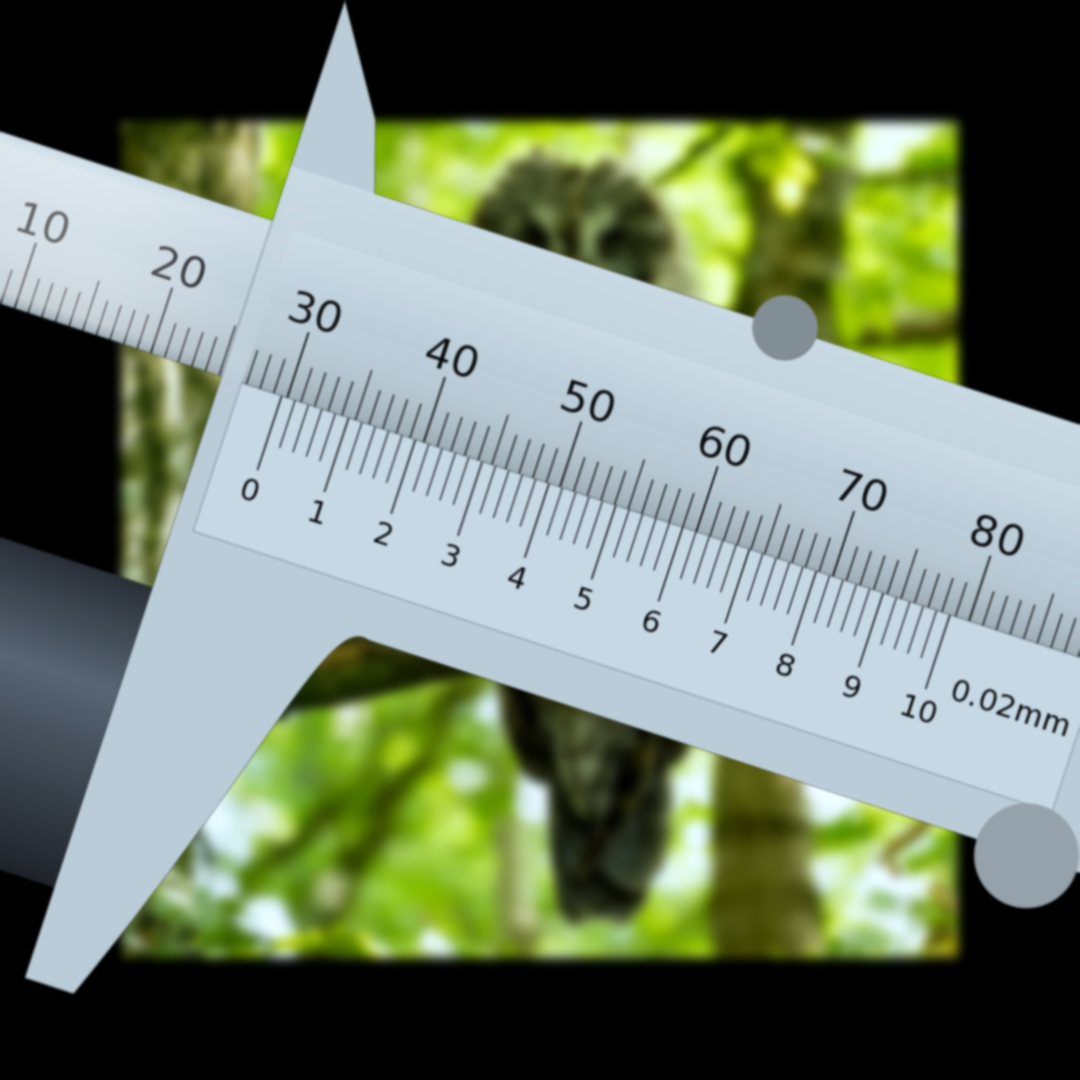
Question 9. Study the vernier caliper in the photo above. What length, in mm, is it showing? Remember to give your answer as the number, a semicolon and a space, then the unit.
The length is 29.6; mm
